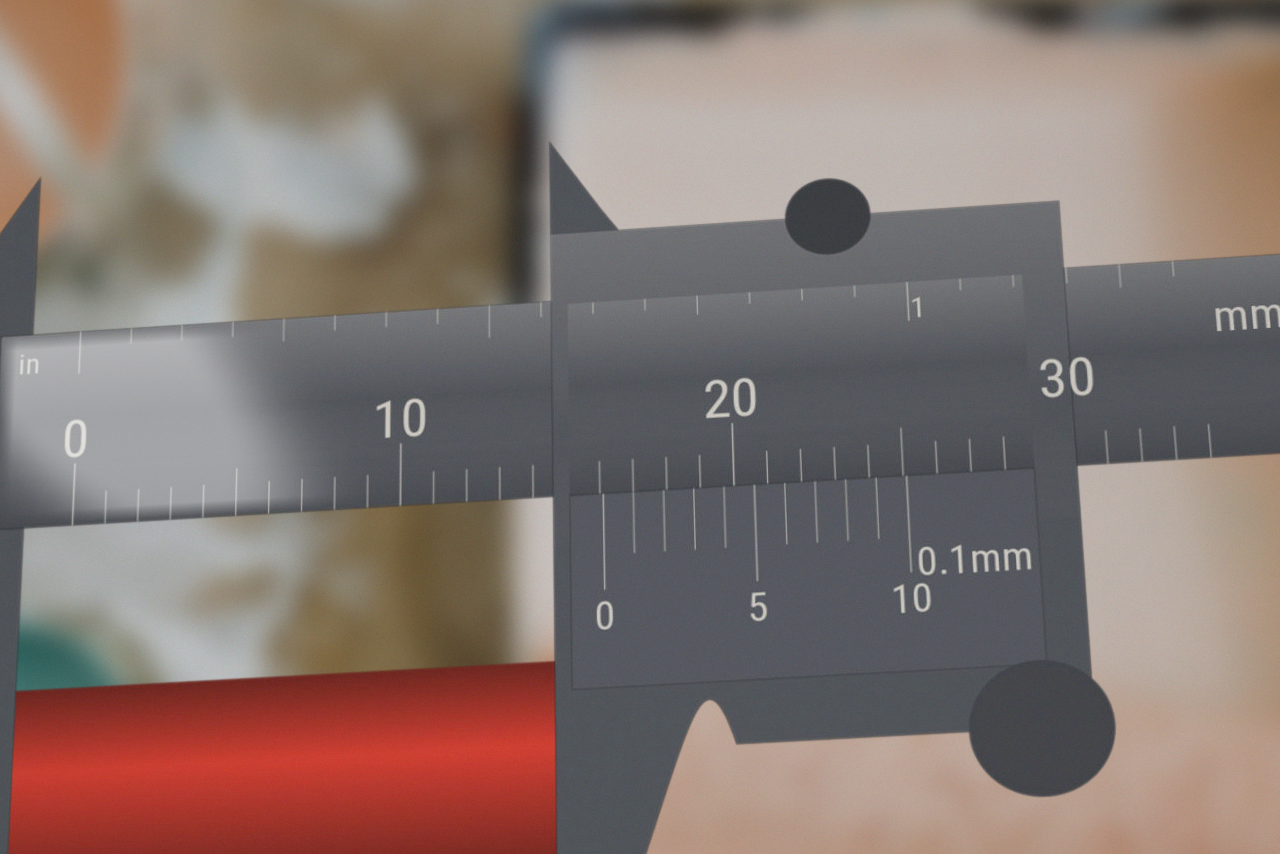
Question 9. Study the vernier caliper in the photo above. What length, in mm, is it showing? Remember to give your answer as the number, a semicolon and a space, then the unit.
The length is 16.1; mm
